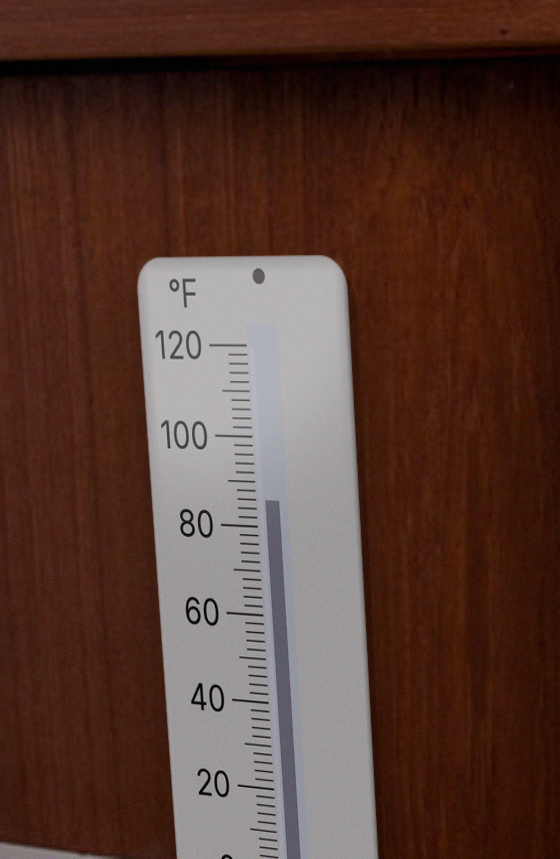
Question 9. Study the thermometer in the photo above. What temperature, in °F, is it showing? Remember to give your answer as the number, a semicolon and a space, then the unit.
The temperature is 86; °F
